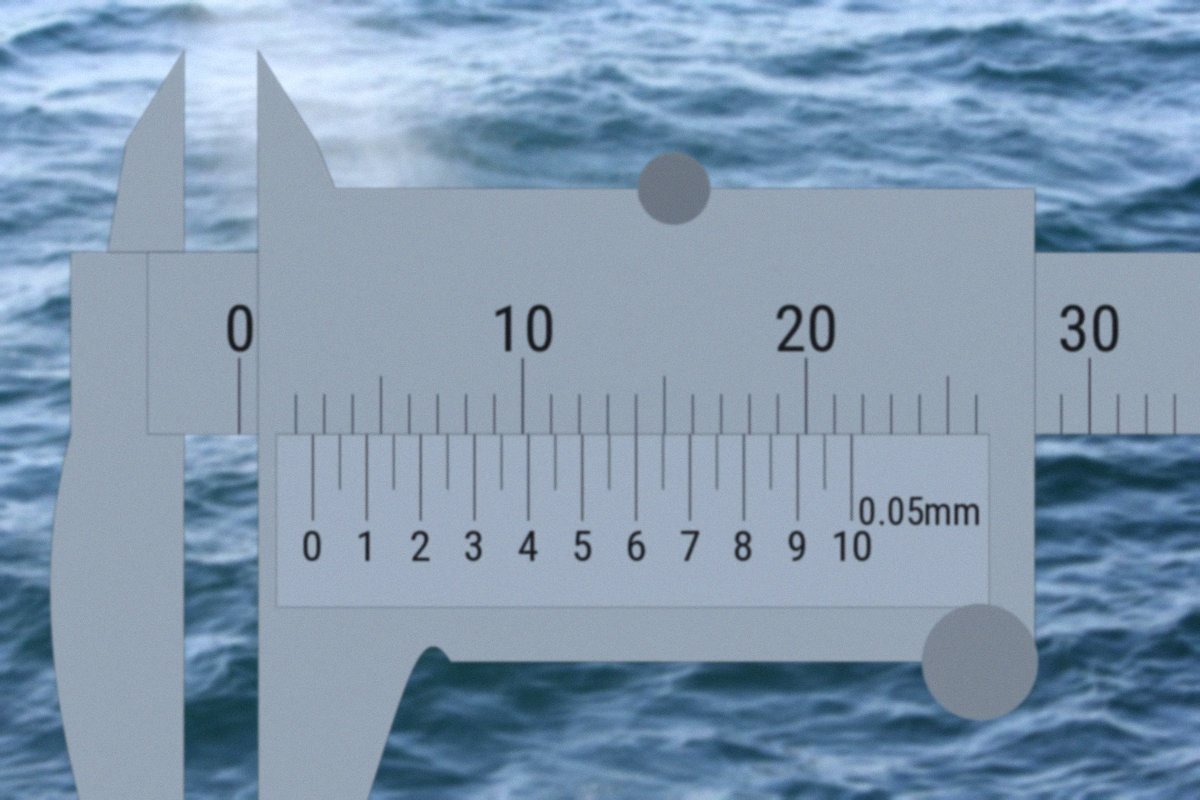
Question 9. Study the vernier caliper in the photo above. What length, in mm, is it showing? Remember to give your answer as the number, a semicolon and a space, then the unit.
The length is 2.6; mm
